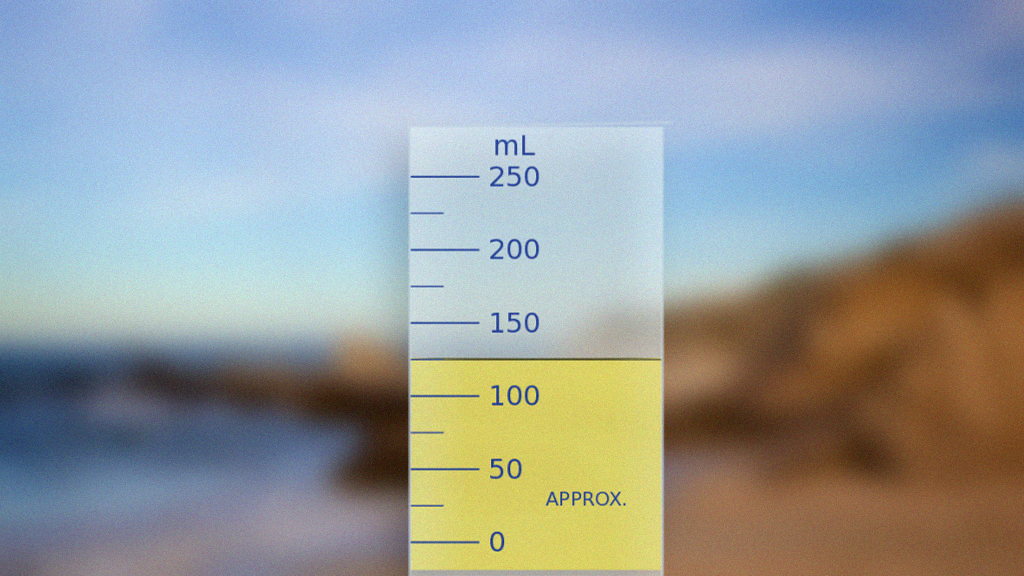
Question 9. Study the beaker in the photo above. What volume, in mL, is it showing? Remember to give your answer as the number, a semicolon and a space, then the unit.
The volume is 125; mL
